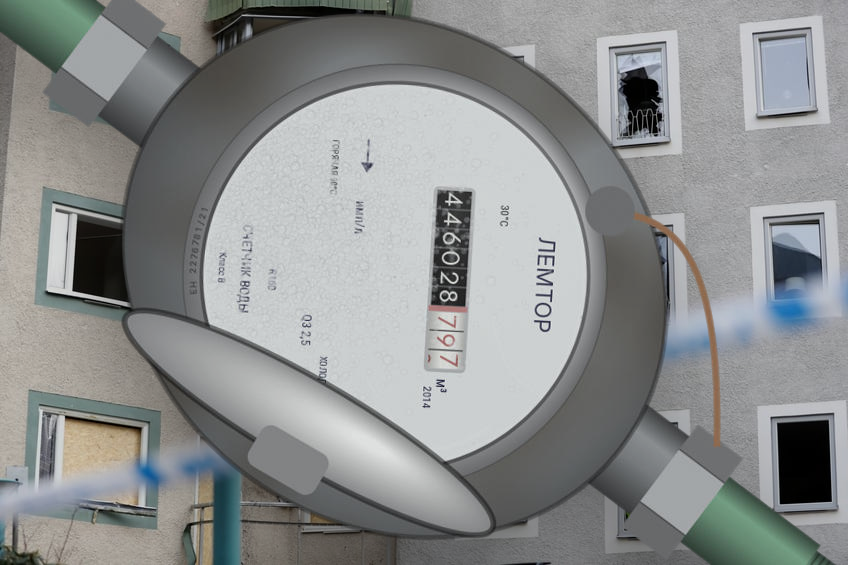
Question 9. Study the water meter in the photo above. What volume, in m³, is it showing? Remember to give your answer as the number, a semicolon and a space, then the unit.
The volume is 446028.797; m³
